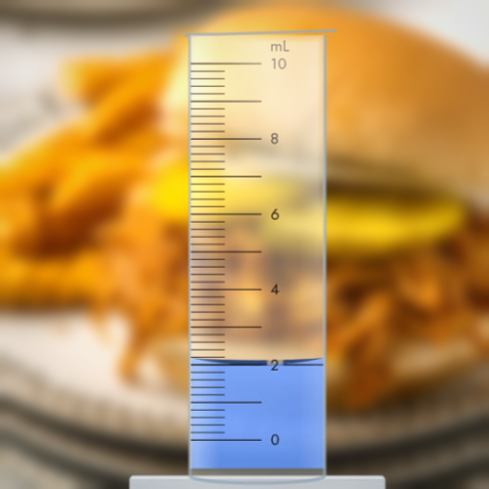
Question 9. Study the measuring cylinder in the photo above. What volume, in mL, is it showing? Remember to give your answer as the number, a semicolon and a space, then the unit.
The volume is 2; mL
